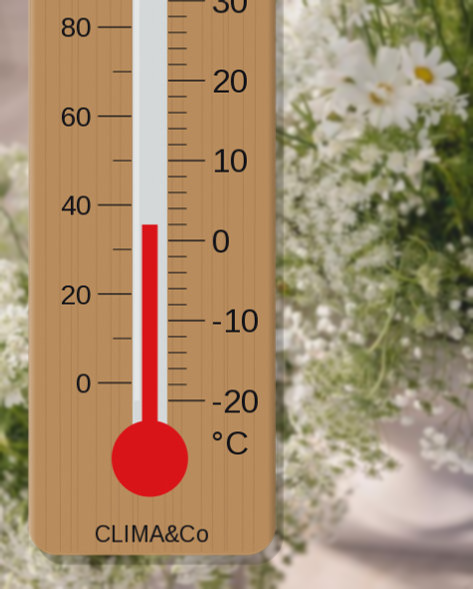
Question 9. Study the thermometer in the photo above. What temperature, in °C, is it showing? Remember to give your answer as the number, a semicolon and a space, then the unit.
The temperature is 2; °C
